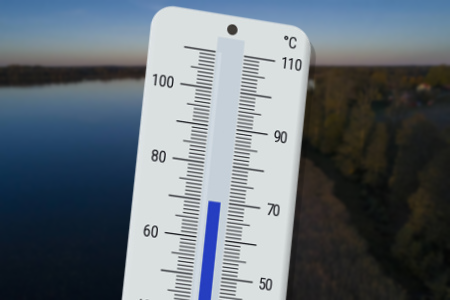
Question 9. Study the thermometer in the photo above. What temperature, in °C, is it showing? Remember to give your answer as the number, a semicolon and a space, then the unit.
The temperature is 70; °C
